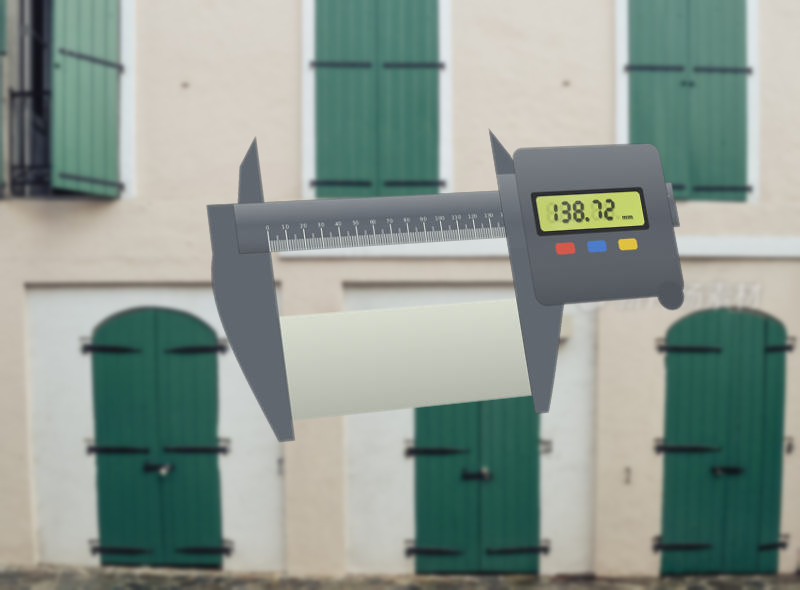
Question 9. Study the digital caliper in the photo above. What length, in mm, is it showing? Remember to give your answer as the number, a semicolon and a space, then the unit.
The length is 138.72; mm
